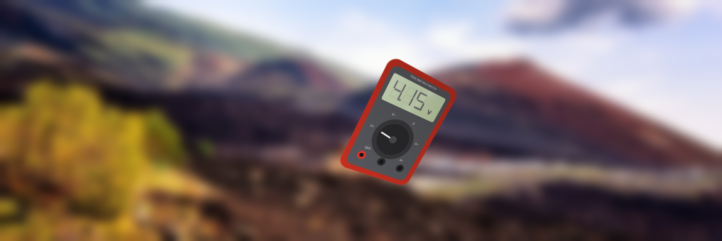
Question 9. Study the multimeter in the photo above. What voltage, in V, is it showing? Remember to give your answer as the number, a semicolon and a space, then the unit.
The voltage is 4.15; V
